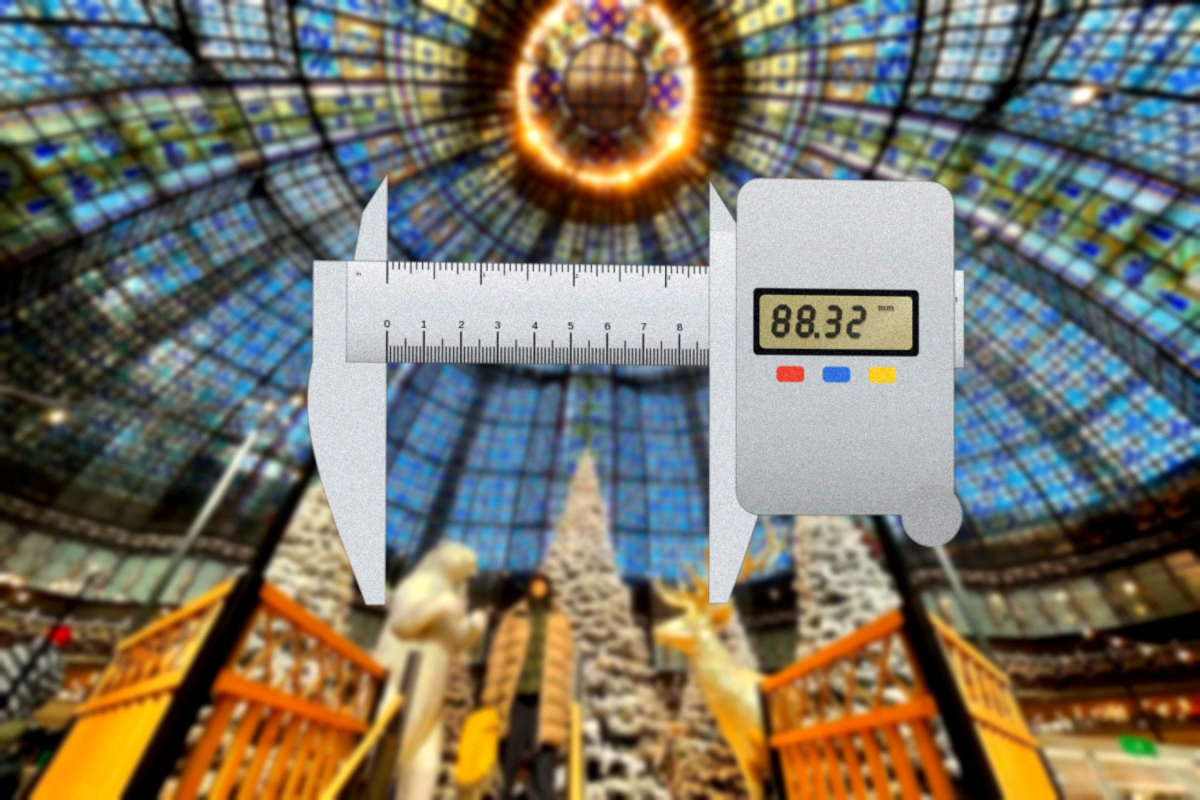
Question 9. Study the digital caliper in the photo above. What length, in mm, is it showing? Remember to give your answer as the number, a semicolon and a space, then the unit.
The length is 88.32; mm
